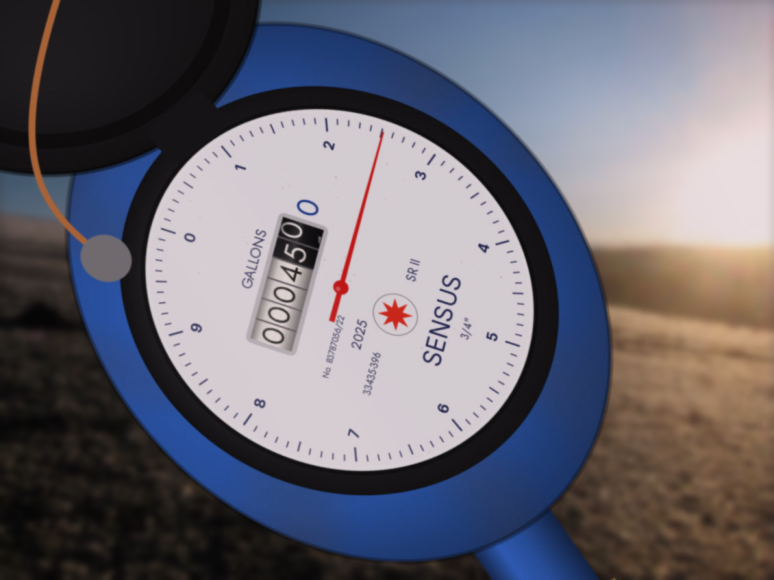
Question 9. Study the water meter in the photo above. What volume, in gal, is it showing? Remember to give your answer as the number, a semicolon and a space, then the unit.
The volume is 4502.5; gal
